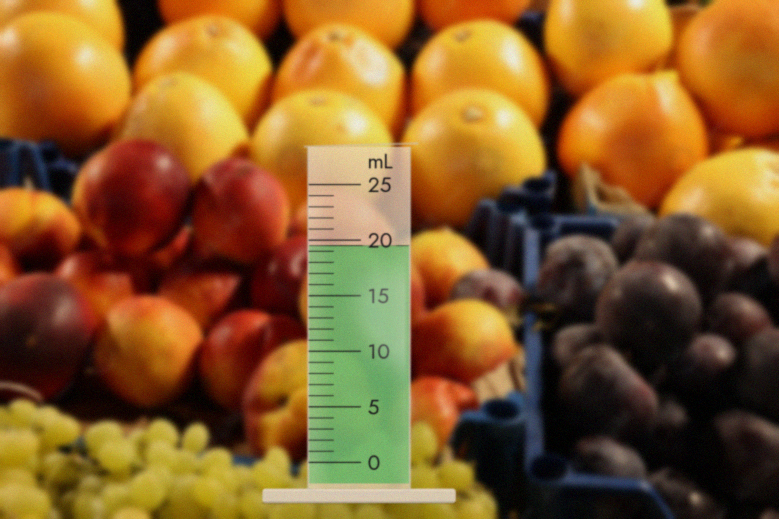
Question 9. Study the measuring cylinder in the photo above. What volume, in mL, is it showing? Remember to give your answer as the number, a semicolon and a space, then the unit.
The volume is 19.5; mL
